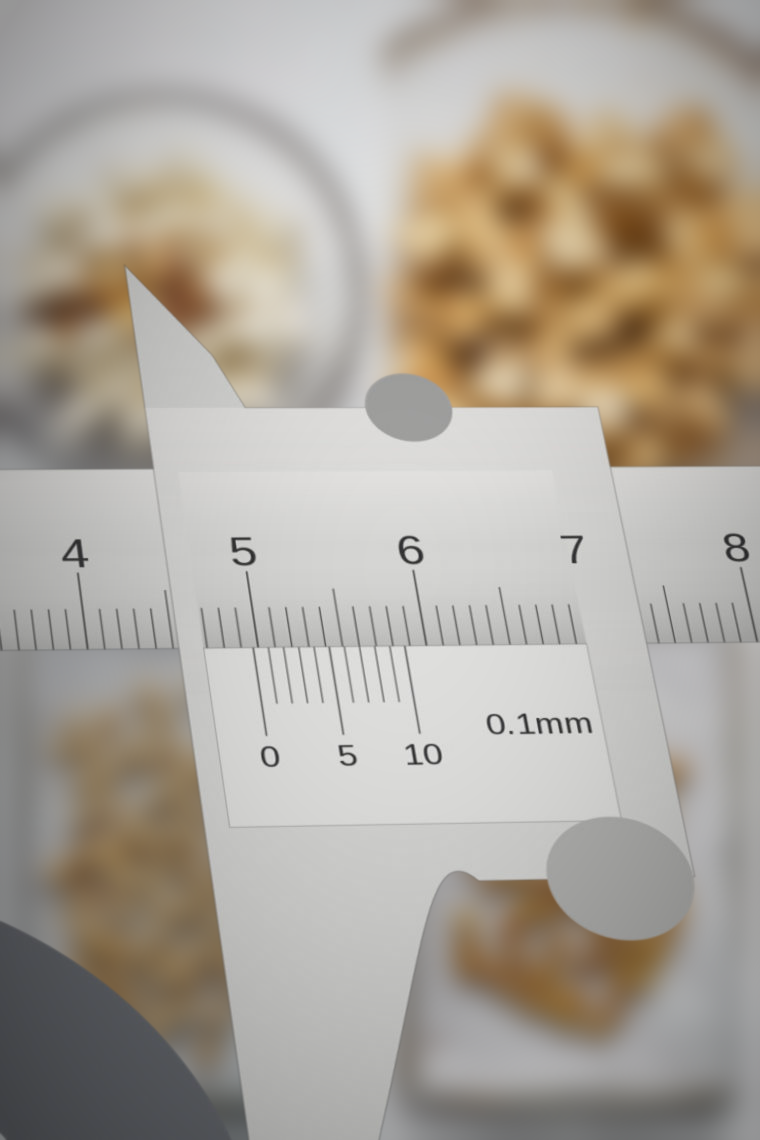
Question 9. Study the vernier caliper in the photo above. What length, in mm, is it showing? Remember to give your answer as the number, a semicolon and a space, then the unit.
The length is 49.7; mm
